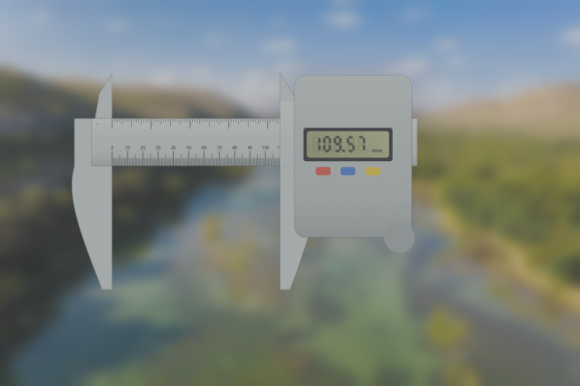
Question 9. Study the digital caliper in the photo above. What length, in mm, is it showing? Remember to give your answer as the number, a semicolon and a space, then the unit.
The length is 109.57; mm
